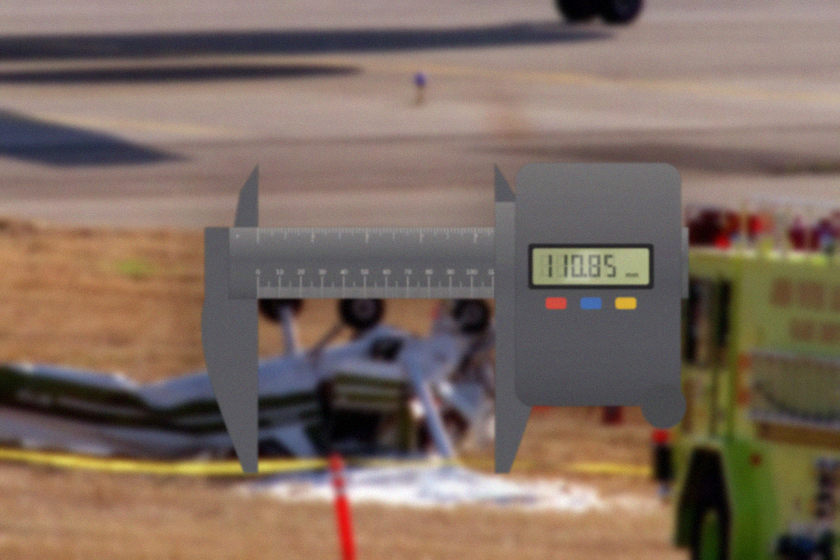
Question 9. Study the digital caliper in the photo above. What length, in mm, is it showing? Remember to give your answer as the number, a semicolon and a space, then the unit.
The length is 110.85; mm
